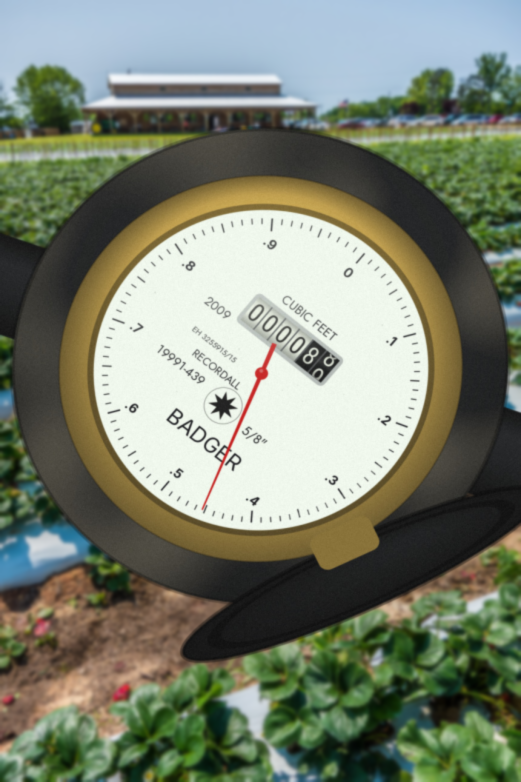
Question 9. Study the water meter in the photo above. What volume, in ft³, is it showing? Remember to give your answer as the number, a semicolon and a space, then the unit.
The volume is 88.45; ft³
